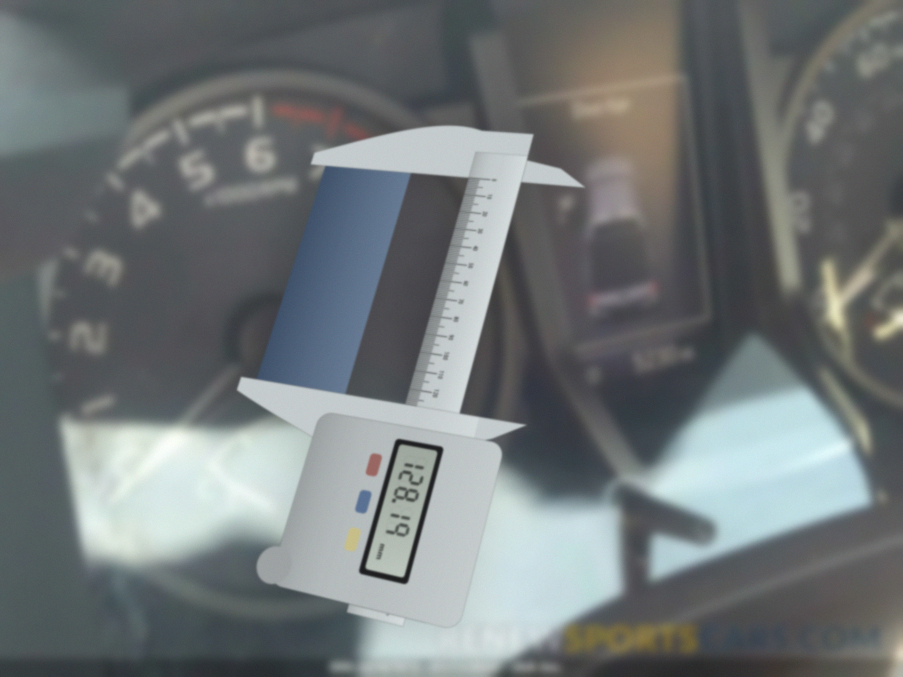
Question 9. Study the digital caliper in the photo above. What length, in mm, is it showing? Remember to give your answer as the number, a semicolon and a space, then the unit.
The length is 128.19; mm
